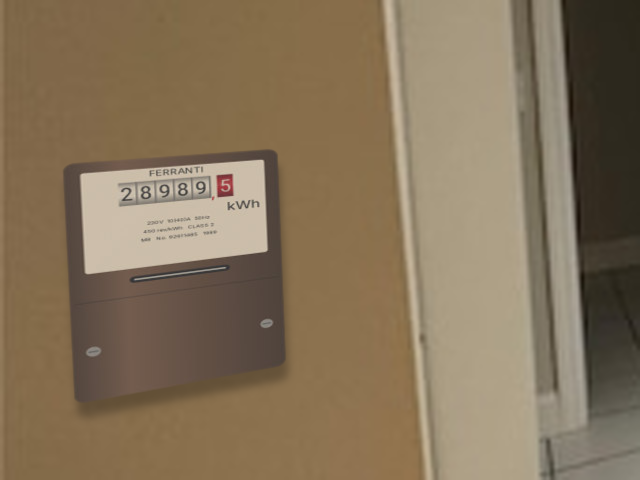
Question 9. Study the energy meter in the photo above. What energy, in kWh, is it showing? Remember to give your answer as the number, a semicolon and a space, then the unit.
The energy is 28989.5; kWh
